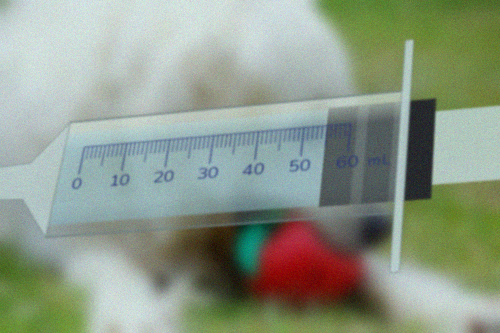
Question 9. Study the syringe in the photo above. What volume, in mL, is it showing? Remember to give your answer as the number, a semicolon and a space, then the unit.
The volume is 55; mL
